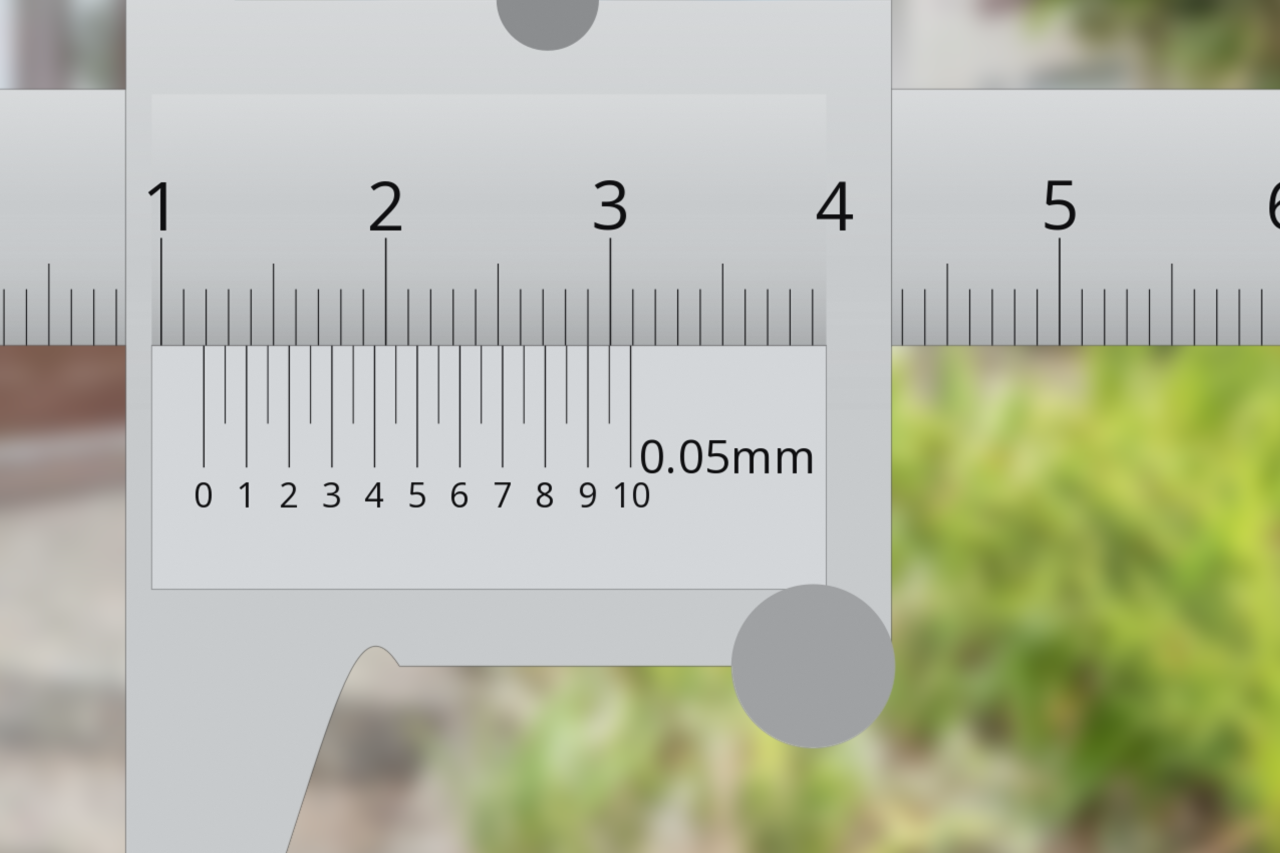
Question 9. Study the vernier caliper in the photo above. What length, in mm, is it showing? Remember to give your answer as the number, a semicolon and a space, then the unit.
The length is 11.9; mm
